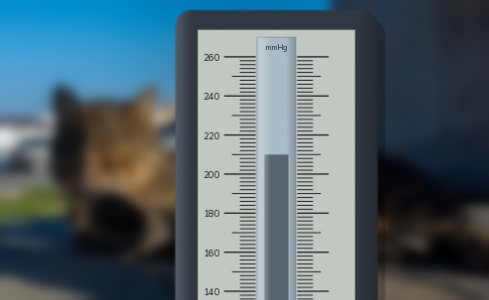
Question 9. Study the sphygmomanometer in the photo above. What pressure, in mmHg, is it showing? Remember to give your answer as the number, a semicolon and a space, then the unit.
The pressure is 210; mmHg
